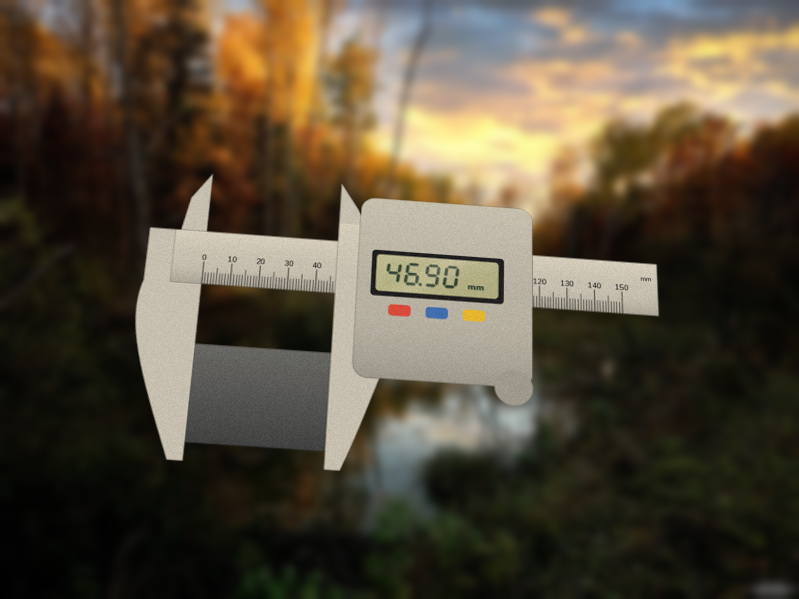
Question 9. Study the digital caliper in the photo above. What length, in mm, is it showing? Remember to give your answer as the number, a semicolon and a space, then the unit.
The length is 46.90; mm
